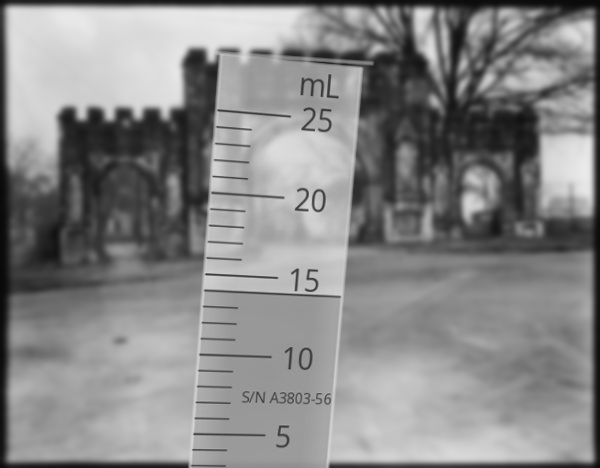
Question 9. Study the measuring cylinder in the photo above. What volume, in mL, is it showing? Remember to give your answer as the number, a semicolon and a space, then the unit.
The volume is 14; mL
